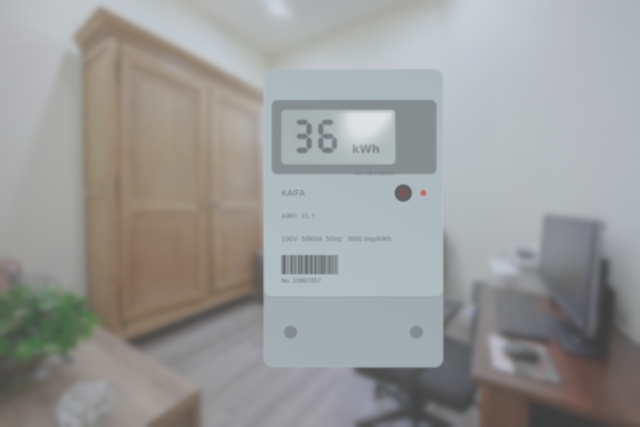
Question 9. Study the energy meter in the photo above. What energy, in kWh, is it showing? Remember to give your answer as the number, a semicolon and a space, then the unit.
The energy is 36; kWh
